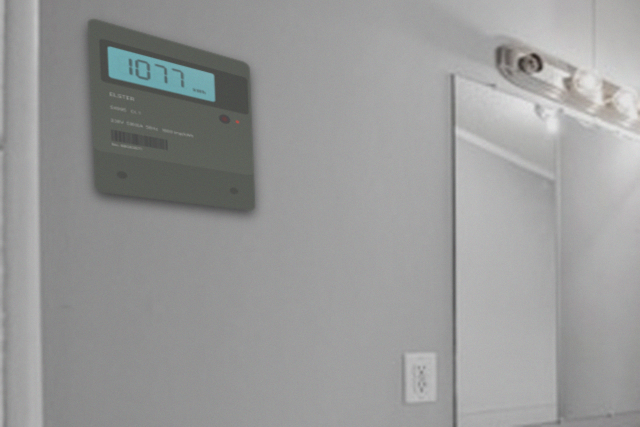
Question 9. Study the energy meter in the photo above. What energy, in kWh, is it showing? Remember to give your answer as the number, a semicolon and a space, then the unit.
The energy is 1077; kWh
